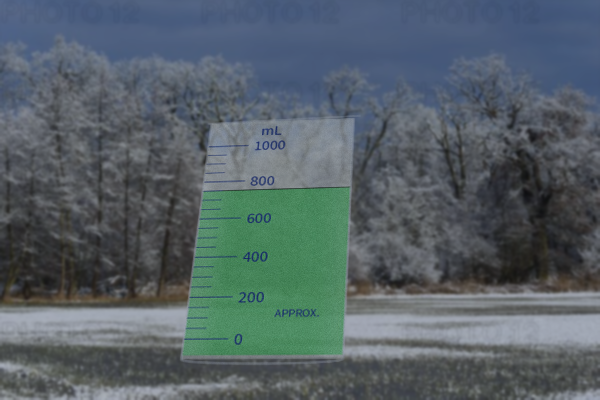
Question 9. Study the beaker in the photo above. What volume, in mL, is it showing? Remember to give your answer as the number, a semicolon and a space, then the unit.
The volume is 750; mL
